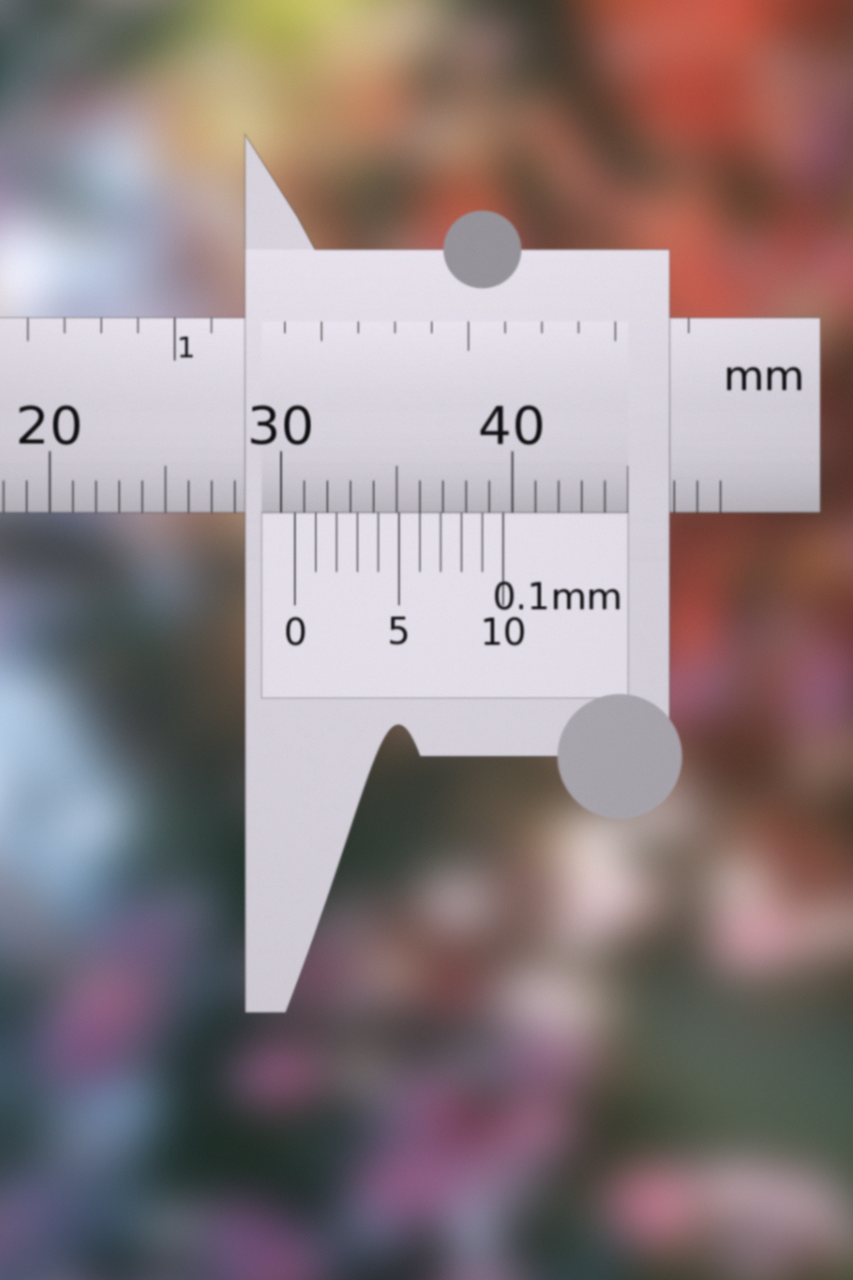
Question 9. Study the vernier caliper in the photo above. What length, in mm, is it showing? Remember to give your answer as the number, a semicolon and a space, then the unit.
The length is 30.6; mm
